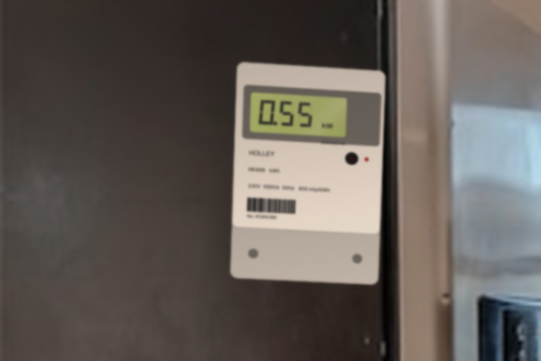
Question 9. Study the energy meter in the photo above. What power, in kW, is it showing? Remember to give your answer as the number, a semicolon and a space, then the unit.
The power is 0.55; kW
